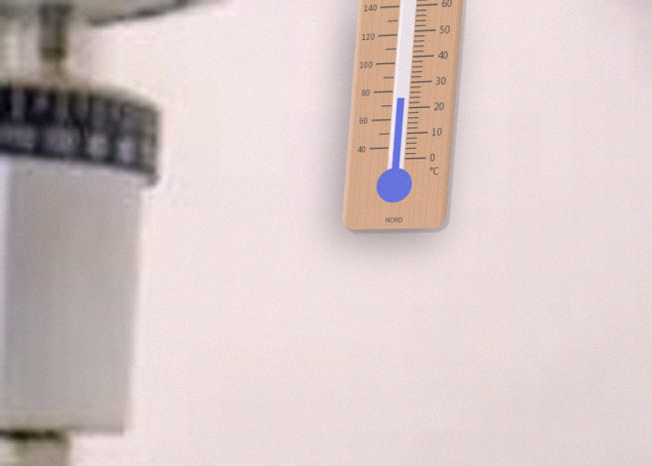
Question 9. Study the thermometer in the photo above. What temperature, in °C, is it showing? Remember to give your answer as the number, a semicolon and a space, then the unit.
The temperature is 24; °C
